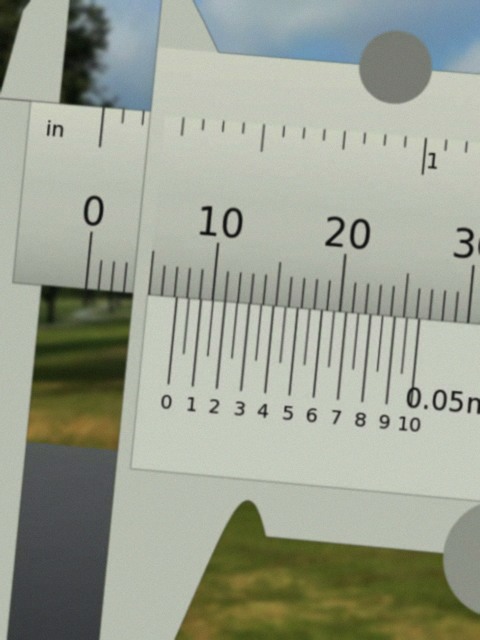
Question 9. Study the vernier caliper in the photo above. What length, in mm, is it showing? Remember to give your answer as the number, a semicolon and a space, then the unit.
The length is 7.2; mm
